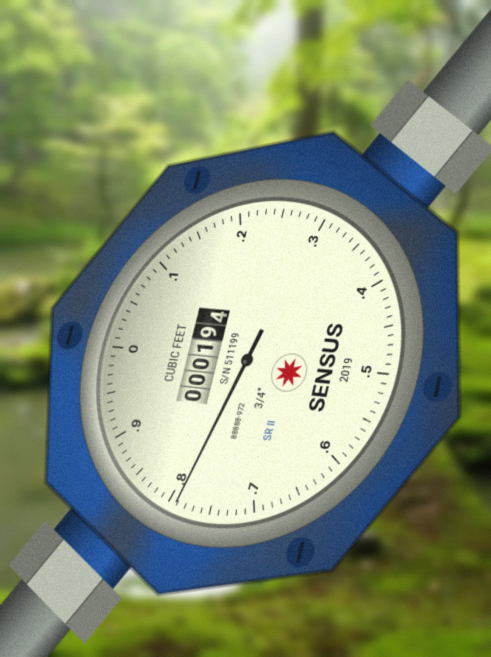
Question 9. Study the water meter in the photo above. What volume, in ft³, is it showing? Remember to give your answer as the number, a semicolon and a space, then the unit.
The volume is 193.79; ft³
